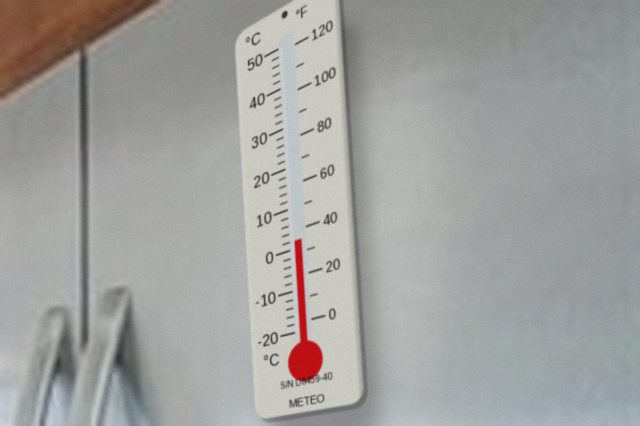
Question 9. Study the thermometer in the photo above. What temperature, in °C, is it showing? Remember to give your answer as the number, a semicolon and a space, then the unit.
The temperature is 2; °C
